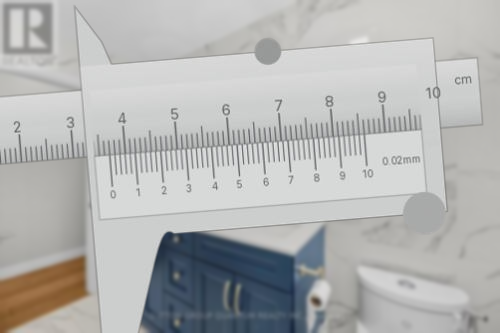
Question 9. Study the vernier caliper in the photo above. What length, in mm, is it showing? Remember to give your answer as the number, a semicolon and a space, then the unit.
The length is 37.0; mm
